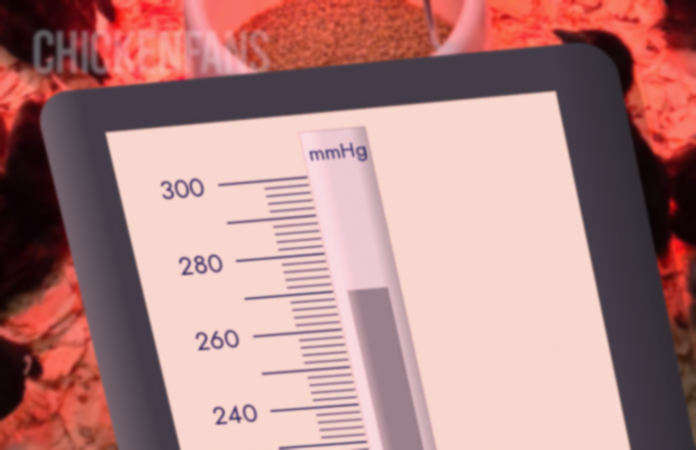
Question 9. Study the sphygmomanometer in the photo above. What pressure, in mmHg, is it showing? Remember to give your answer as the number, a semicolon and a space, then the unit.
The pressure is 270; mmHg
